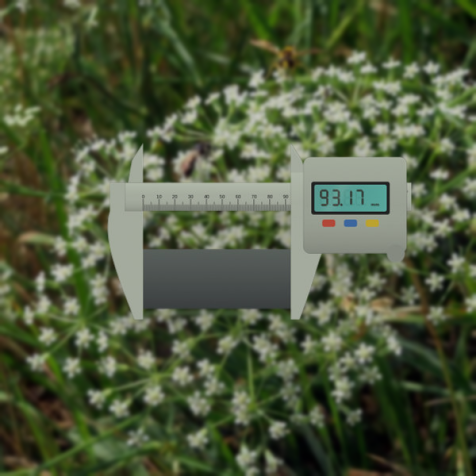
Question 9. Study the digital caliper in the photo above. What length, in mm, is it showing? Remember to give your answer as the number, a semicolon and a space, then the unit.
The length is 93.17; mm
